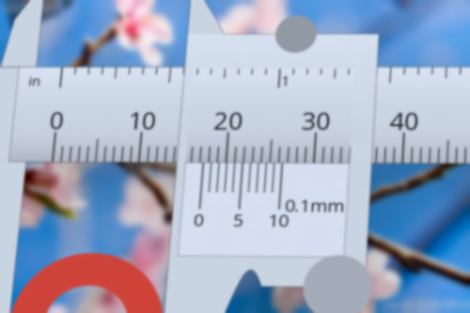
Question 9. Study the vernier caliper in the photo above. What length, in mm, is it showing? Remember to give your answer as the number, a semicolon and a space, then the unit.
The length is 17.4; mm
